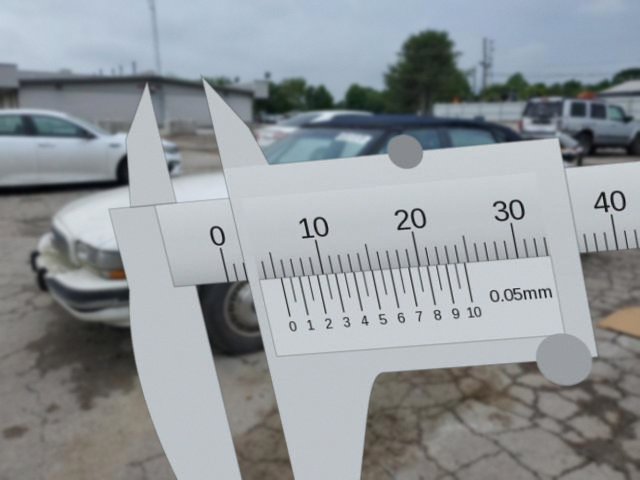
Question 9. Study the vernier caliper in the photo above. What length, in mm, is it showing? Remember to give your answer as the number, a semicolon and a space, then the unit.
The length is 5.6; mm
